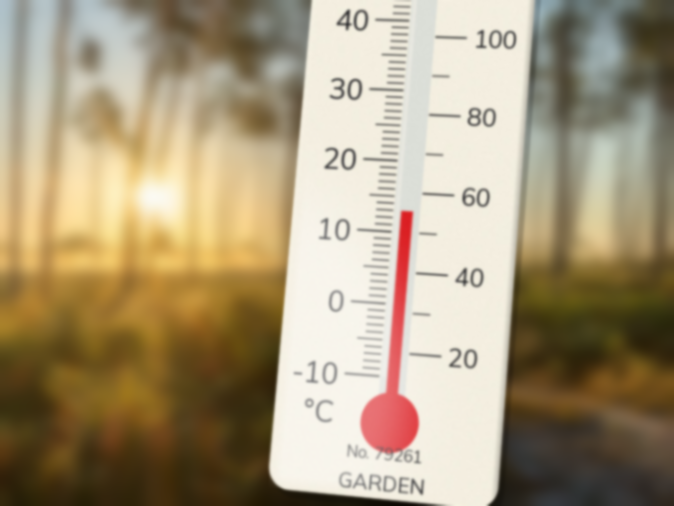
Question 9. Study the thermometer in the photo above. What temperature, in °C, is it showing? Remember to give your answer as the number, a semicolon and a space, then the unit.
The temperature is 13; °C
